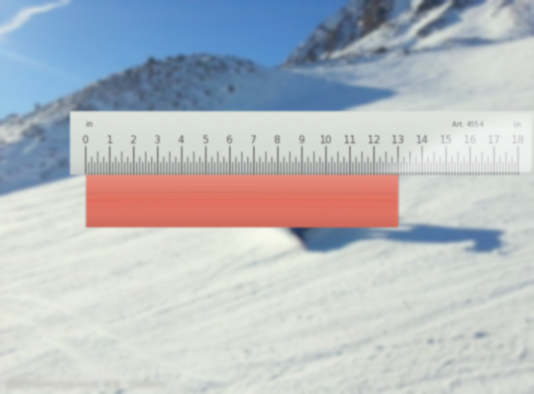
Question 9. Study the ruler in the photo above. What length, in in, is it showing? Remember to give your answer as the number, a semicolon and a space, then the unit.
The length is 13; in
